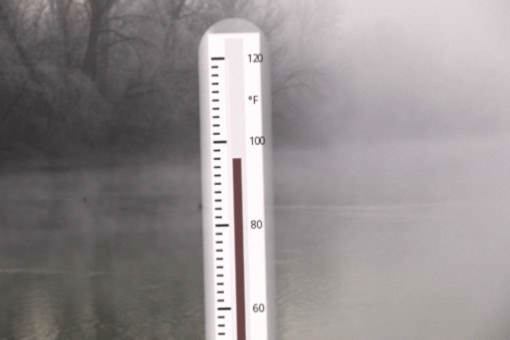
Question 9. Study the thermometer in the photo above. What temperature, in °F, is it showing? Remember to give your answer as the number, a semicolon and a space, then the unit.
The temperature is 96; °F
